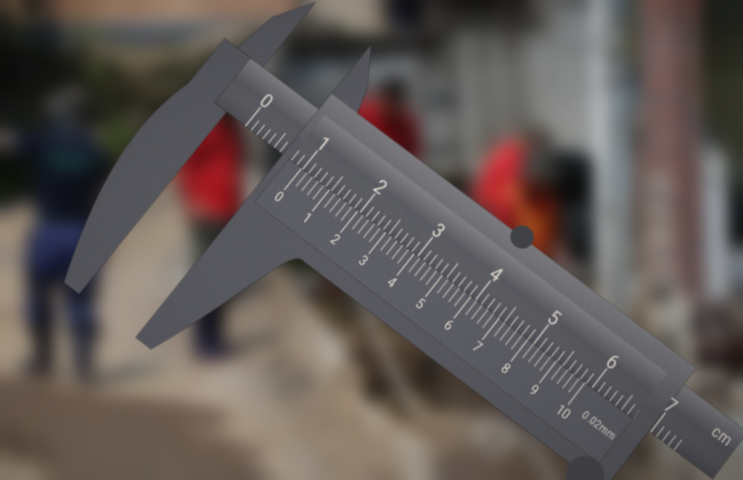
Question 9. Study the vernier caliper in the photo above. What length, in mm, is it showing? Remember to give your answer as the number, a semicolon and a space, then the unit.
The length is 9.8; mm
